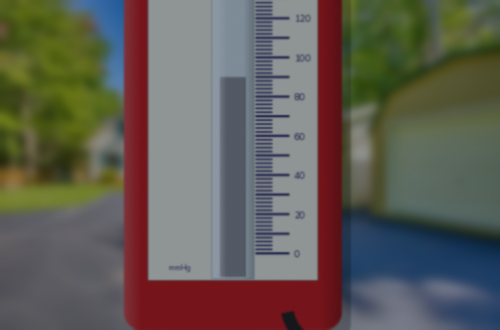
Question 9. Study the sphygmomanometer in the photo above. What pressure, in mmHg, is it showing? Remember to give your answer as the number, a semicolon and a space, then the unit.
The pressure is 90; mmHg
